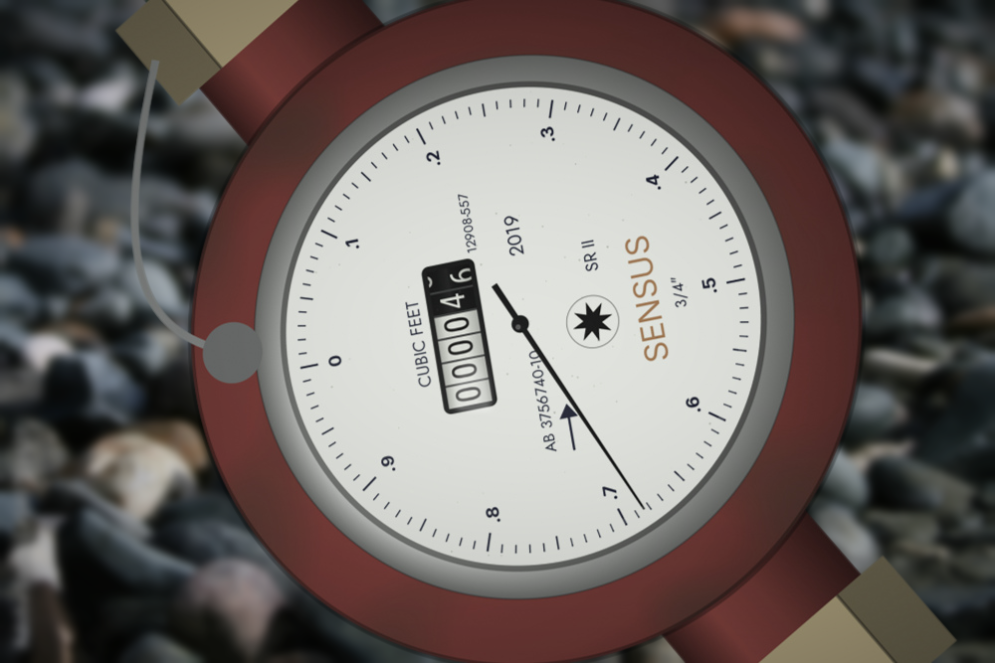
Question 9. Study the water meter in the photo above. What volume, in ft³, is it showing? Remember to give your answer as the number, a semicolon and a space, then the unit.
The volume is 45.68; ft³
